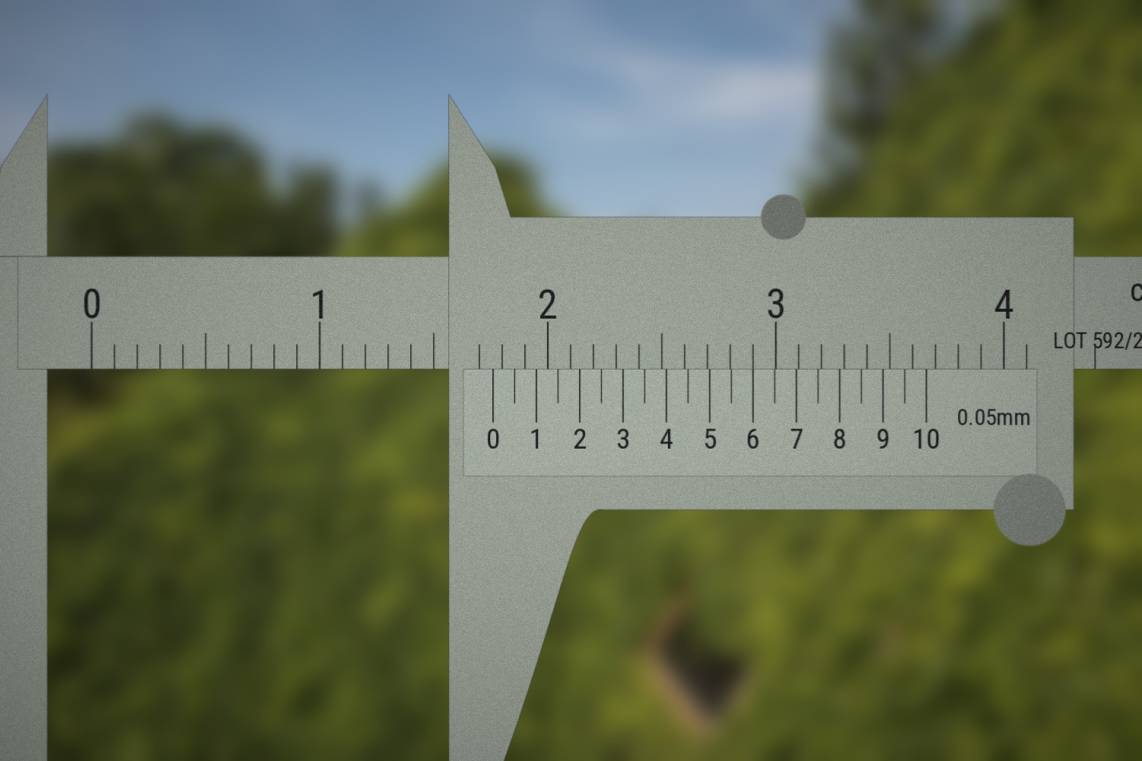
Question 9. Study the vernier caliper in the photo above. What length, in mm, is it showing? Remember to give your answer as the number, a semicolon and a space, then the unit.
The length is 17.60; mm
